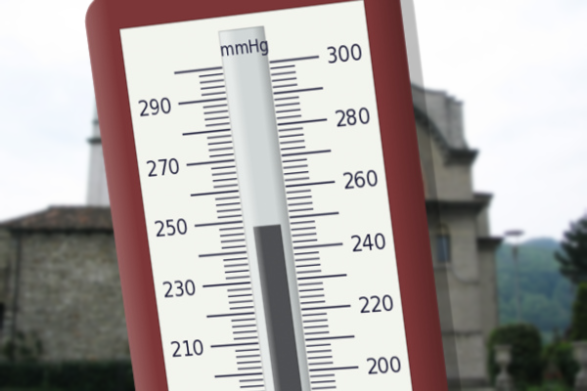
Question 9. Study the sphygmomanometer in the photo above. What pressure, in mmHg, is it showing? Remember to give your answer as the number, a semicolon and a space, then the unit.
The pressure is 248; mmHg
